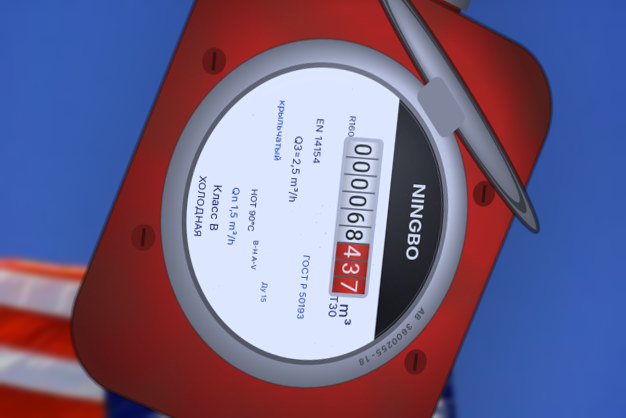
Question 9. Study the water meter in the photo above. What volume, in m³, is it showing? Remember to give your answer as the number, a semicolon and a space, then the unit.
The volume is 68.437; m³
